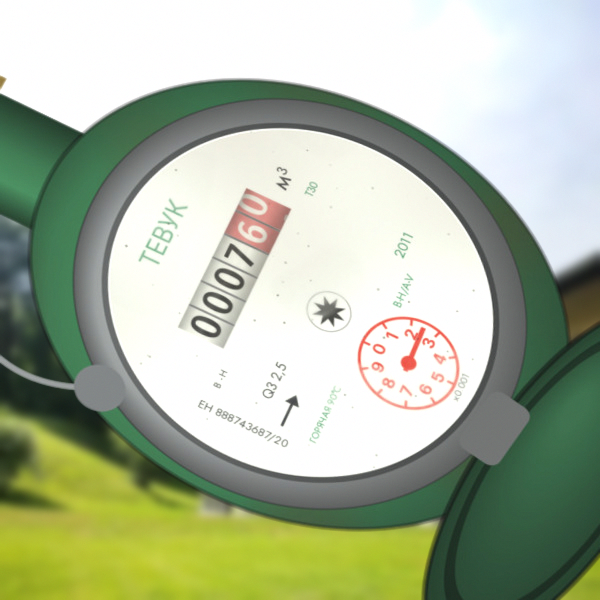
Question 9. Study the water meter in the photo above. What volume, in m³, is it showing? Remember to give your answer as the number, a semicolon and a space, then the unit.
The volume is 7.602; m³
